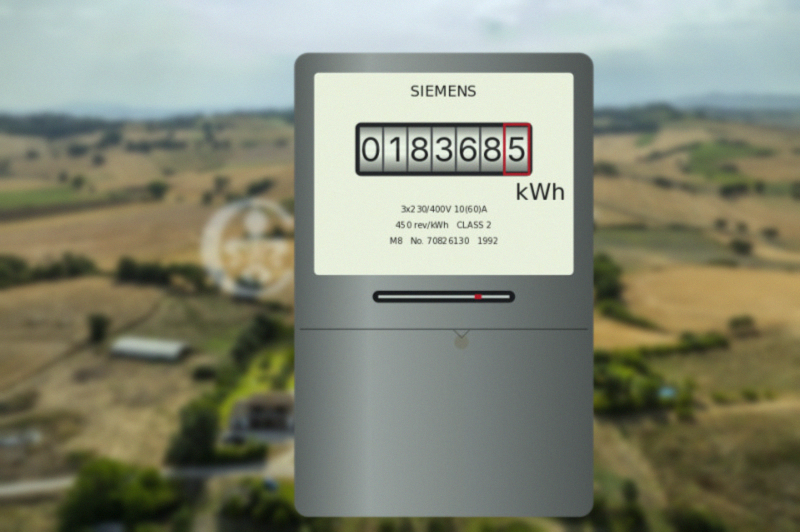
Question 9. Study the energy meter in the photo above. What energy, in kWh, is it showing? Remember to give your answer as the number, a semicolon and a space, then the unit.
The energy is 18368.5; kWh
